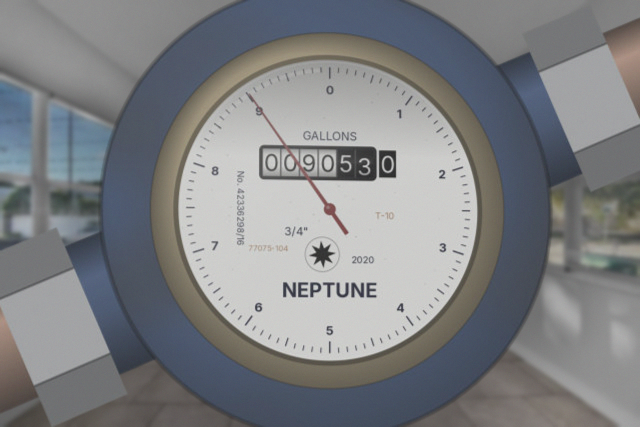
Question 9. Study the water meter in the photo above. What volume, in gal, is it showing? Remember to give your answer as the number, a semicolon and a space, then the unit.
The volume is 90529.0; gal
